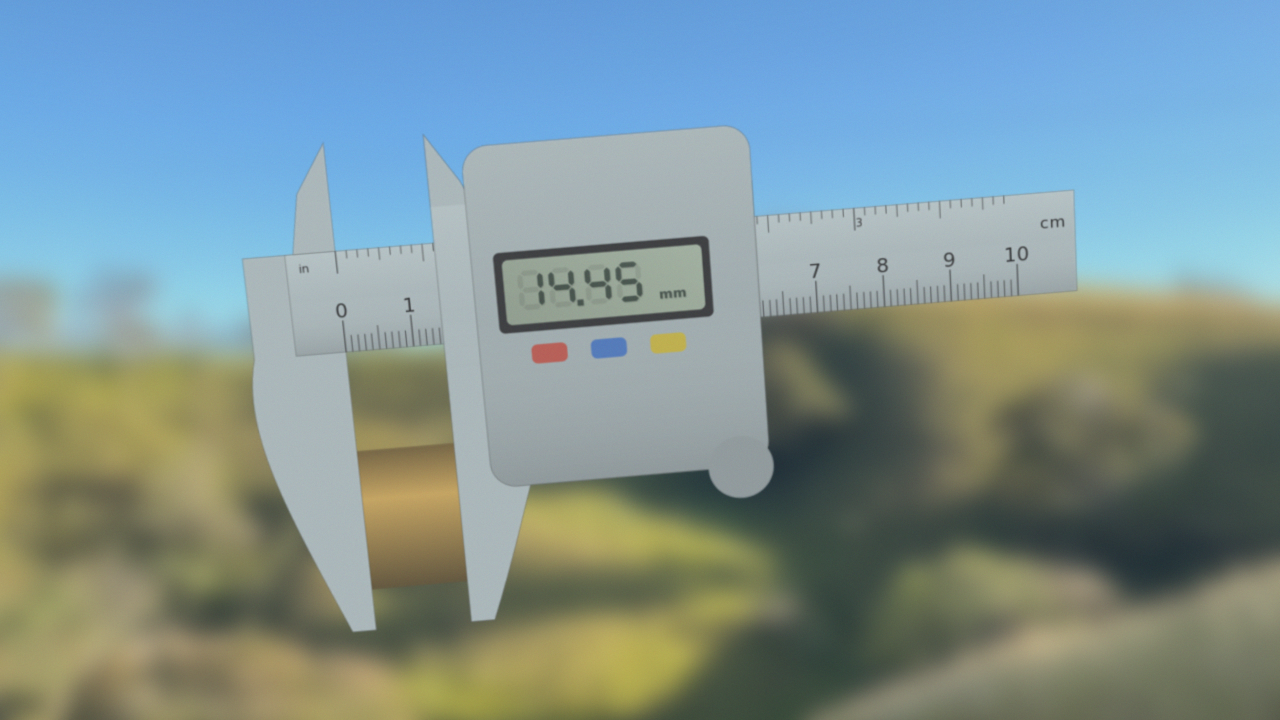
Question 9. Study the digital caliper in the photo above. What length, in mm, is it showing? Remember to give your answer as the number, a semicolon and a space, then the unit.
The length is 14.45; mm
